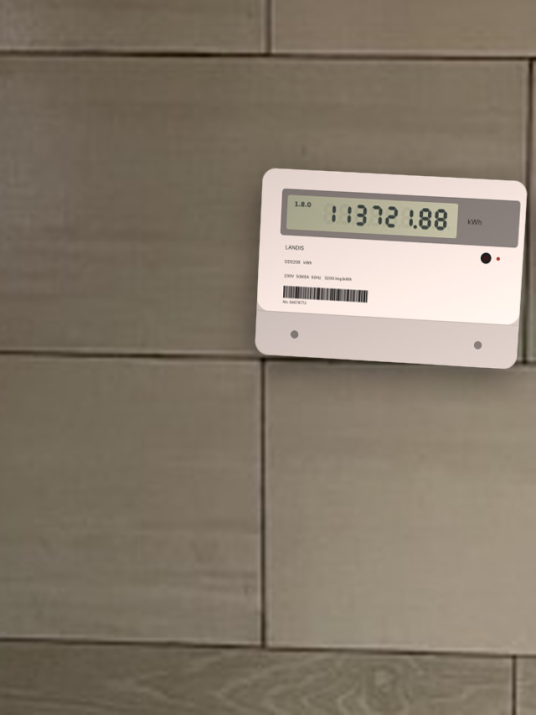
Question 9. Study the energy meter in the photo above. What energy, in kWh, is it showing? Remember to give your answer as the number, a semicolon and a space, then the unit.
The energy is 113721.88; kWh
